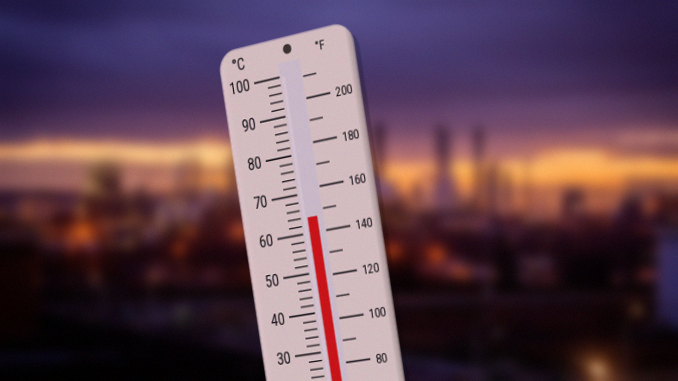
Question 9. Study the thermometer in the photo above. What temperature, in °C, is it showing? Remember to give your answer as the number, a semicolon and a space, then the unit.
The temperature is 64; °C
